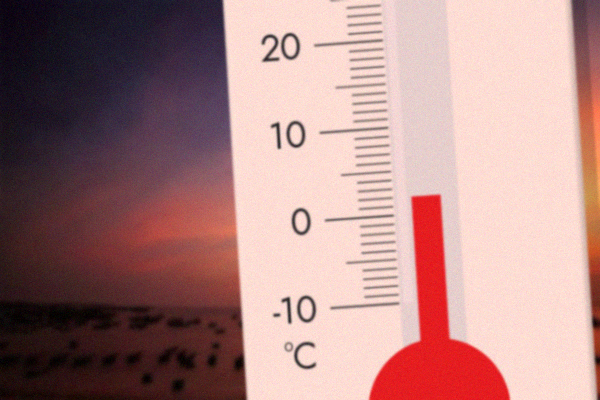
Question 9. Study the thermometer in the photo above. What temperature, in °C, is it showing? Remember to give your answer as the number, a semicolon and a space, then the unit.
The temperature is 2; °C
